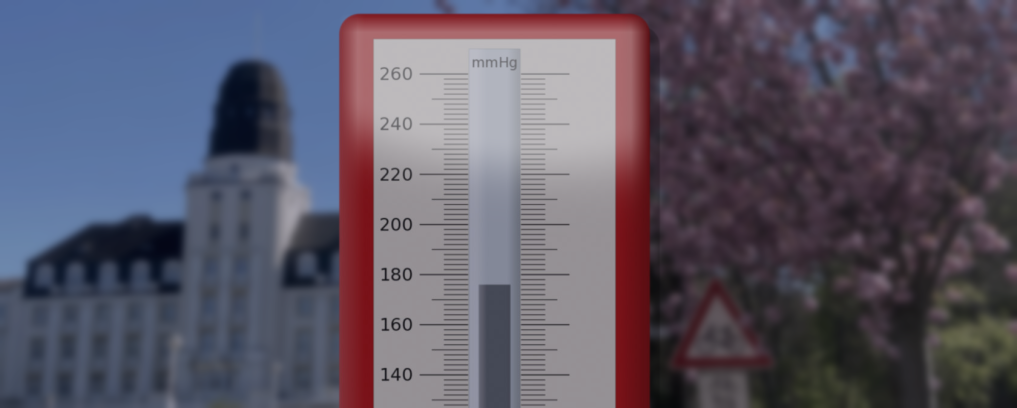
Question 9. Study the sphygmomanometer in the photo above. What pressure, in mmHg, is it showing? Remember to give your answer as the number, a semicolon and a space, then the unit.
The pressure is 176; mmHg
